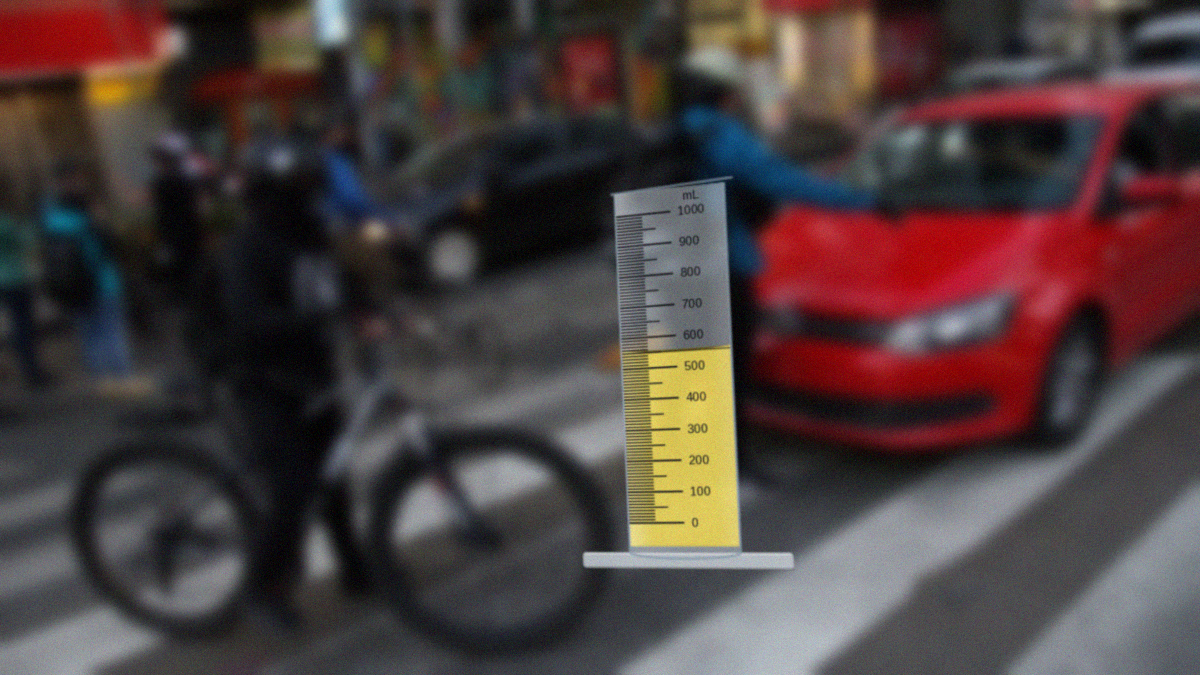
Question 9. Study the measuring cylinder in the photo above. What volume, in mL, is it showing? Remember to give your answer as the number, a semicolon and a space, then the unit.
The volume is 550; mL
